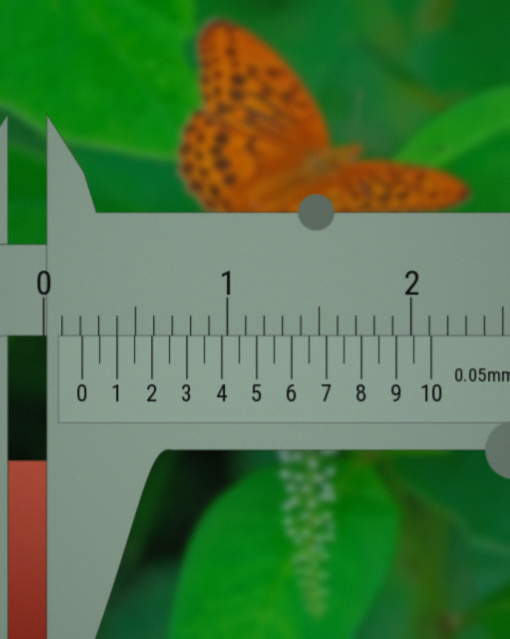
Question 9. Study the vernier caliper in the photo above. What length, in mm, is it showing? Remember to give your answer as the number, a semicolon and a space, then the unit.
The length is 2.1; mm
